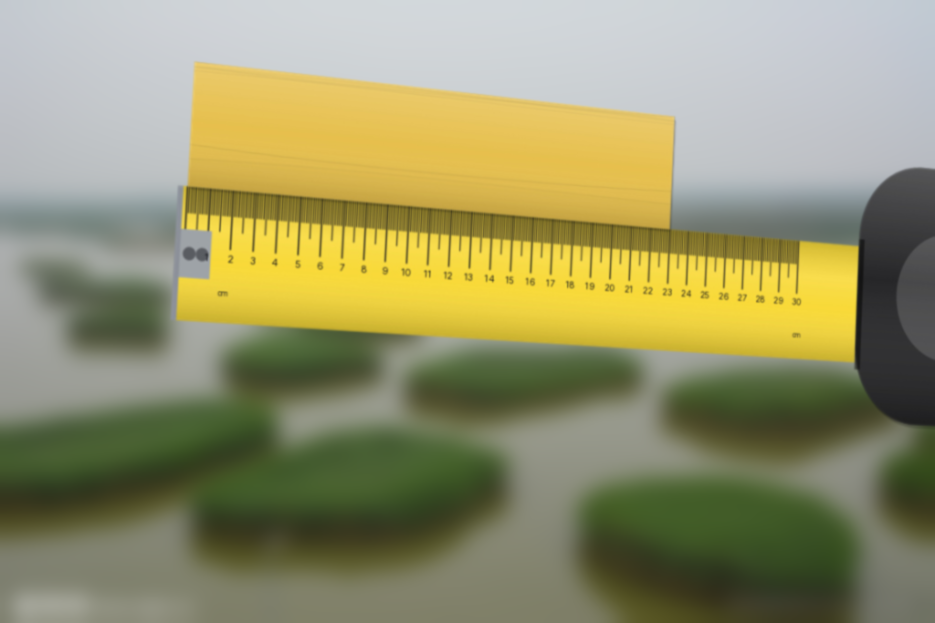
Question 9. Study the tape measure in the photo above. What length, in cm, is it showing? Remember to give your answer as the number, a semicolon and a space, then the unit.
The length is 23; cm
